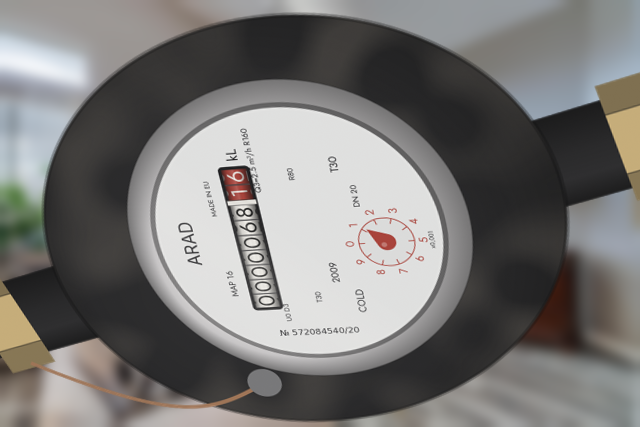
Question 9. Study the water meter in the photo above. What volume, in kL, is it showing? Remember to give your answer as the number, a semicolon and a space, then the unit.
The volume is 68.161; kL
